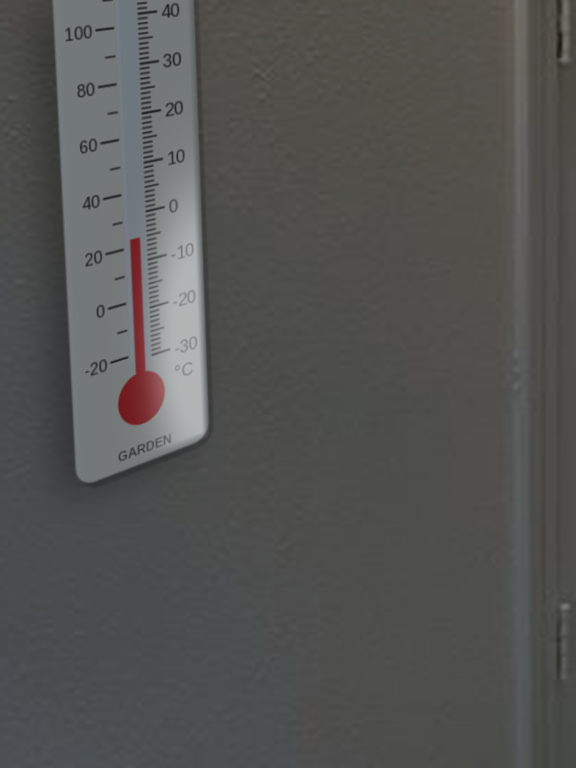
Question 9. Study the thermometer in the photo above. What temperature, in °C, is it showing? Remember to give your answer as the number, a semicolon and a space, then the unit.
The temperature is -5; °C
